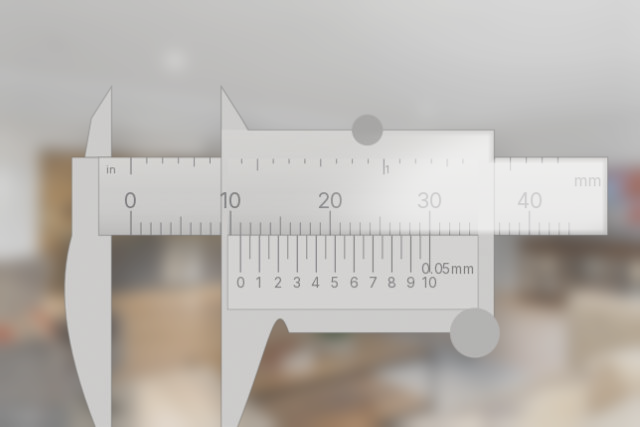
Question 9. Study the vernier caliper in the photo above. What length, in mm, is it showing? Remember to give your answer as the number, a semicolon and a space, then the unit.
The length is 11.0; mm
